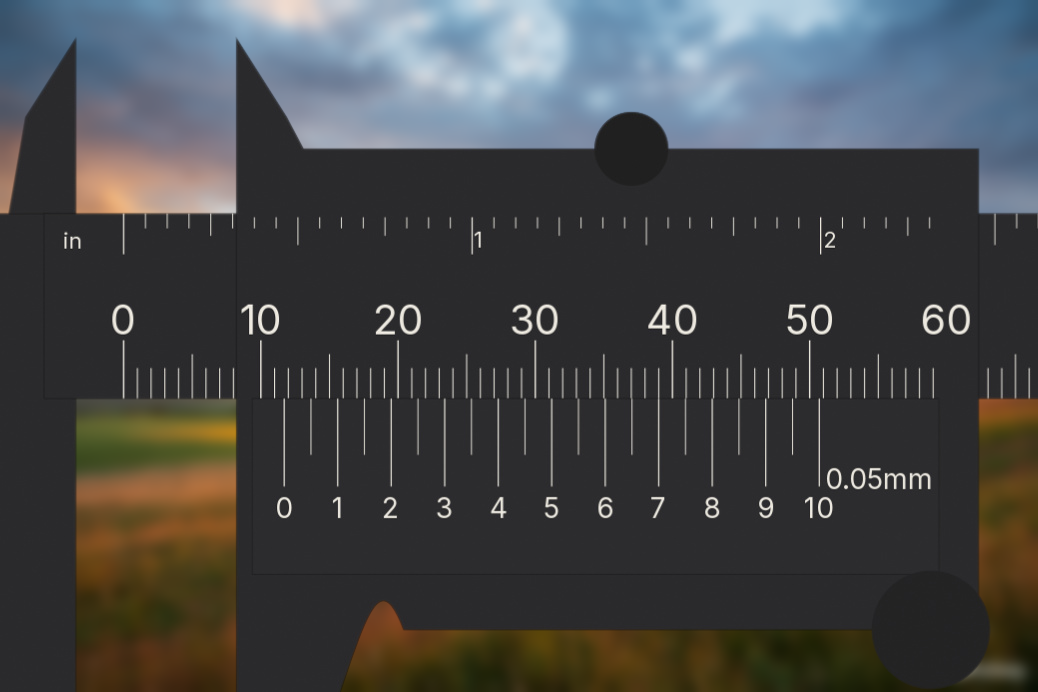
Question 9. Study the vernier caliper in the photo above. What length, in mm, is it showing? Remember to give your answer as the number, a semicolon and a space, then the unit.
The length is 11.7; mm
